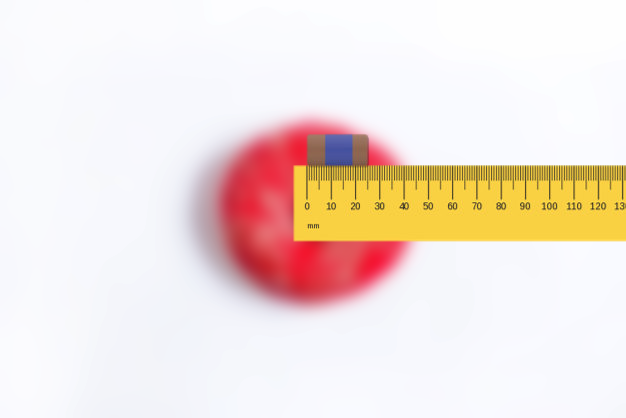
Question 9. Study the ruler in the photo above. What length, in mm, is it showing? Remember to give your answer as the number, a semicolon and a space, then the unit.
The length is 25; mm
